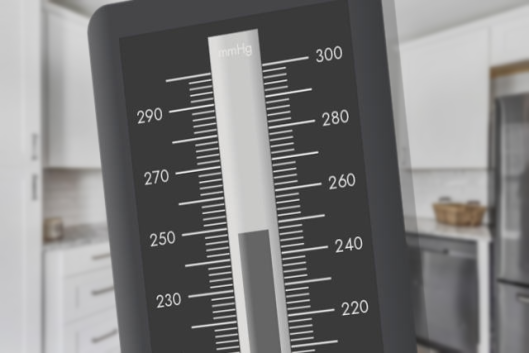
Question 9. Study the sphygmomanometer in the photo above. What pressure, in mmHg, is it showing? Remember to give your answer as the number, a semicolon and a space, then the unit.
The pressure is 248; mmHg
